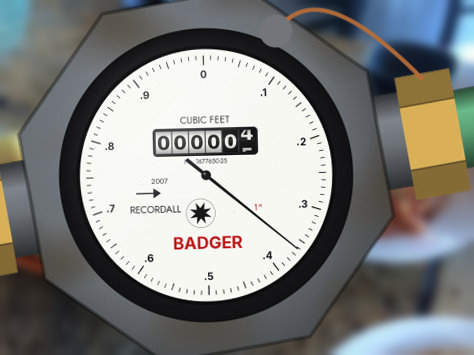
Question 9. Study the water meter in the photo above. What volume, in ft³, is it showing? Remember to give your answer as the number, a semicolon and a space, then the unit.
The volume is 4.36; ft³
